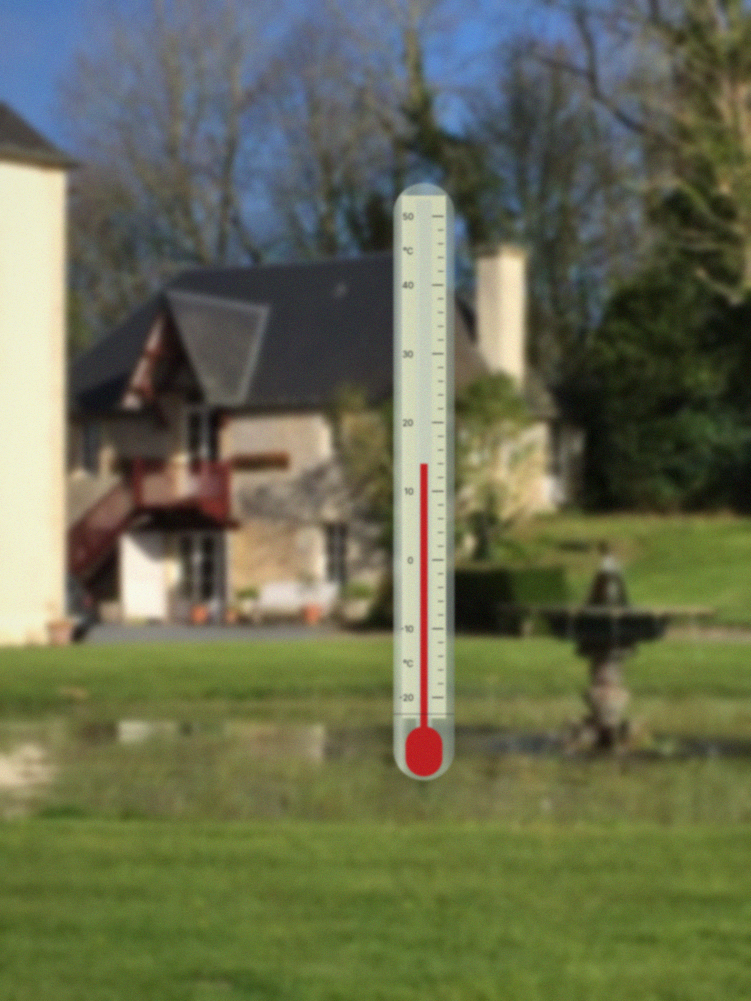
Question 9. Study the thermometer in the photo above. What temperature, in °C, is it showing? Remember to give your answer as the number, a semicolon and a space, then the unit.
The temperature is 14; °C
